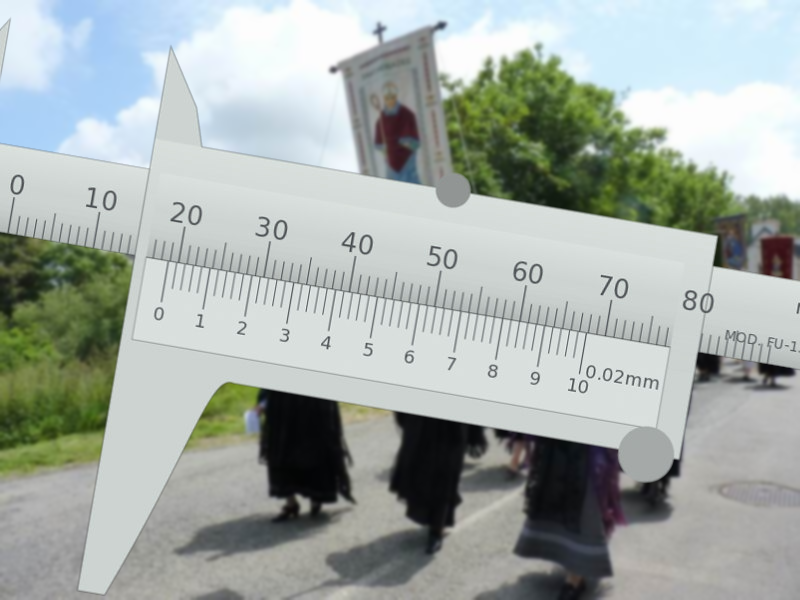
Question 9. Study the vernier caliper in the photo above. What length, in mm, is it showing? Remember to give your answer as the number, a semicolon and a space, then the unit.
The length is 18.8; mm
